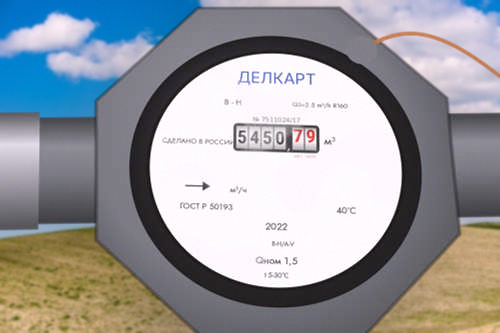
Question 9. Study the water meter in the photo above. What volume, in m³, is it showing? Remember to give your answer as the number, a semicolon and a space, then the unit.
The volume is 5450.79; m³
